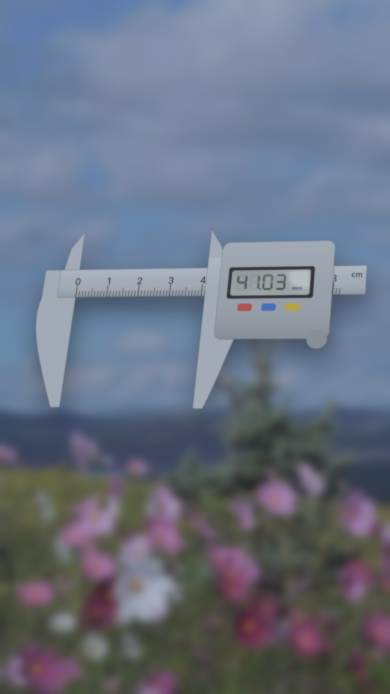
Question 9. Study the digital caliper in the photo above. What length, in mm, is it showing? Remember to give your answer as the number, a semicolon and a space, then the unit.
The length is 41.03; mm
